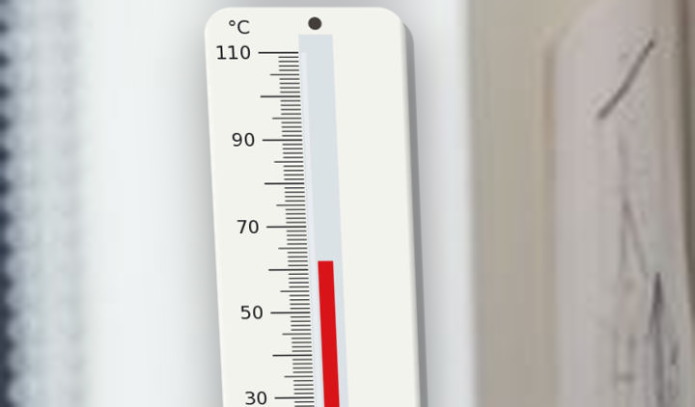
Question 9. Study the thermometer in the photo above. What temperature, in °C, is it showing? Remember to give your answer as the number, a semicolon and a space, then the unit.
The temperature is 62; °C
